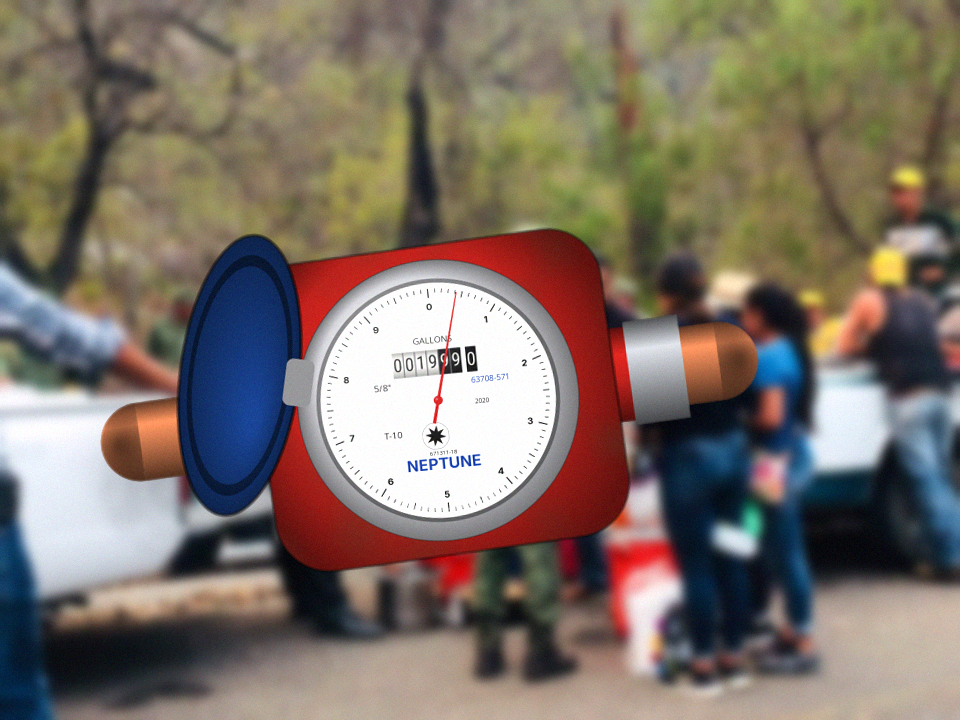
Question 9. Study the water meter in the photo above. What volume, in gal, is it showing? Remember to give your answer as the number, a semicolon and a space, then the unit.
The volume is 19990.4; gal
